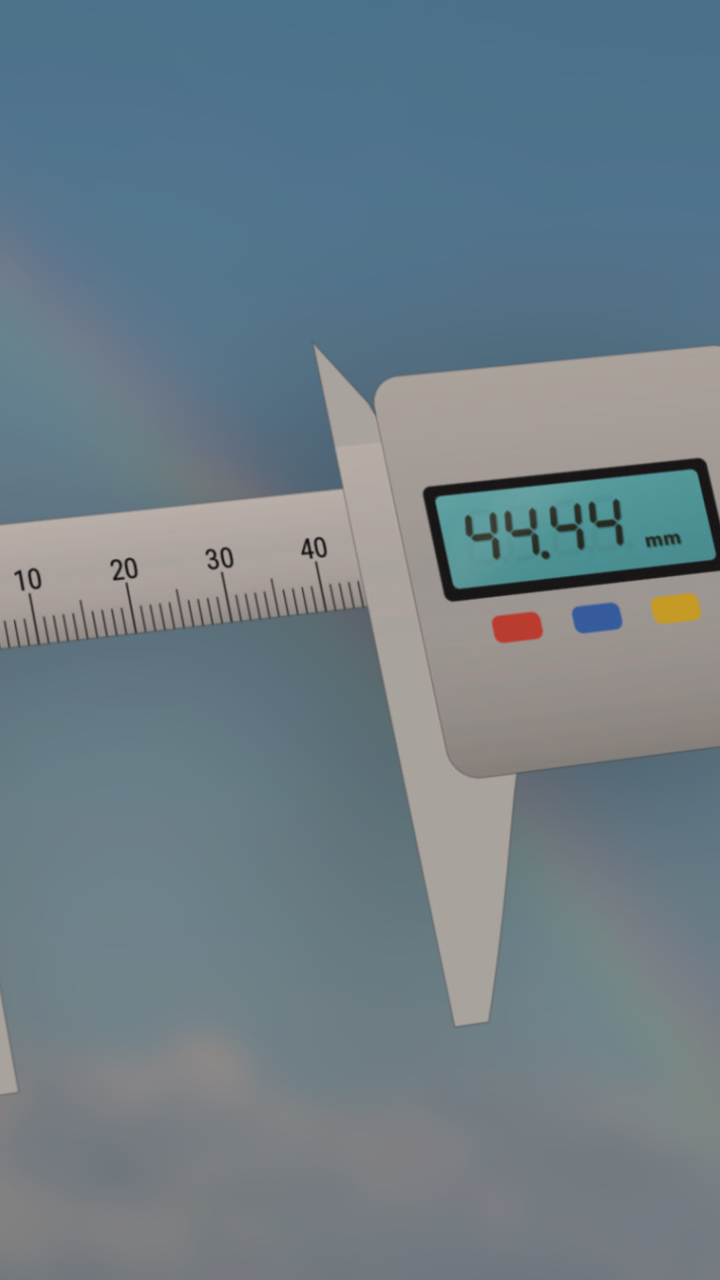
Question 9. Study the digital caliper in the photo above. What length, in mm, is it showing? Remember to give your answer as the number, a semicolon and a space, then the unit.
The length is 44.44; mm
